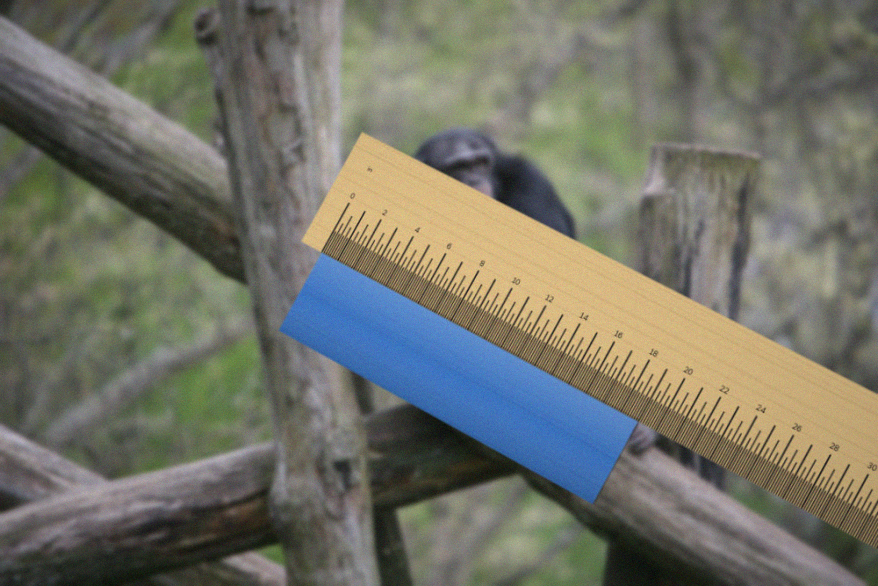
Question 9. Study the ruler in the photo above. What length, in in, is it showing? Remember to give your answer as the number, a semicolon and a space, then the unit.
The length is 19; in
